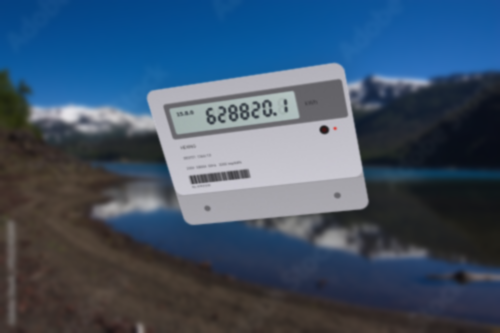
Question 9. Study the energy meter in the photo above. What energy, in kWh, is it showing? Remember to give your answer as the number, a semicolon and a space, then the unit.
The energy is 628820.1; kWh
